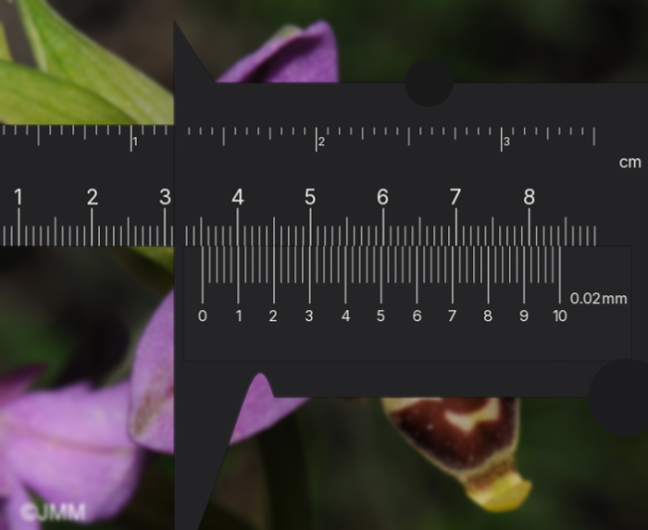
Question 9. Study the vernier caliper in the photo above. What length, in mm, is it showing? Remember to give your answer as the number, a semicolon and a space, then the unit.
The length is 35.2; mm
